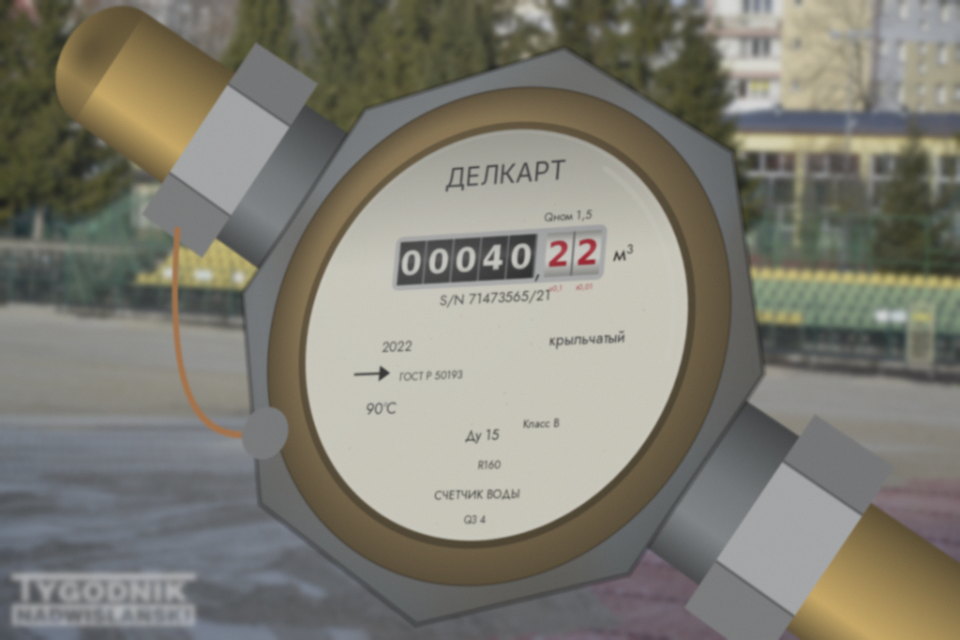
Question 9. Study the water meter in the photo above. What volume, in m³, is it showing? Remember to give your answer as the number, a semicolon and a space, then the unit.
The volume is 40.22; m³
